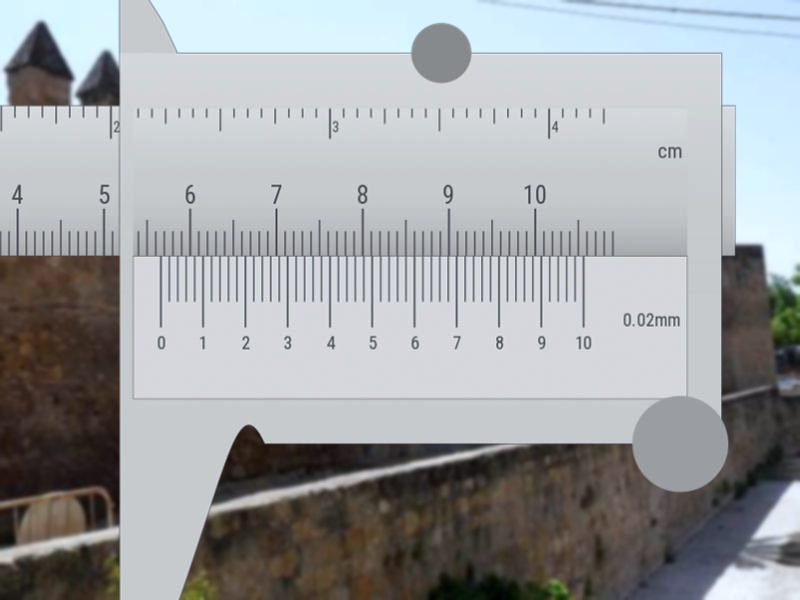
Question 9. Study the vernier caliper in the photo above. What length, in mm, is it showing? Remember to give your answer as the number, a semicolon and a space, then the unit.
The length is 56.6; mm
